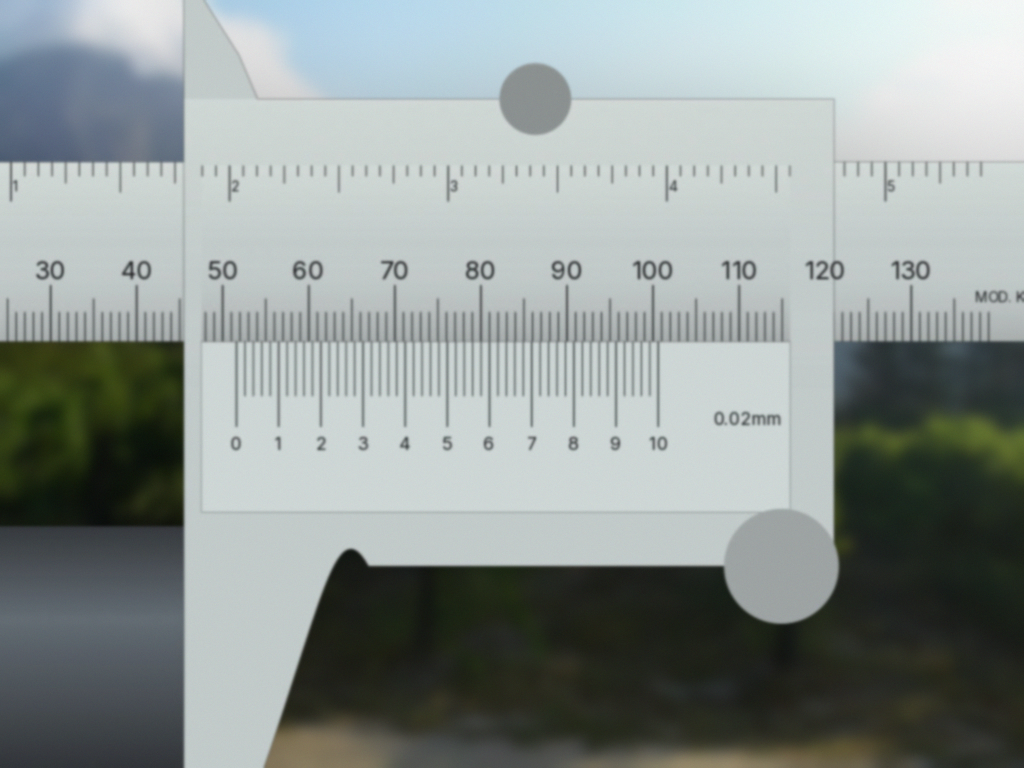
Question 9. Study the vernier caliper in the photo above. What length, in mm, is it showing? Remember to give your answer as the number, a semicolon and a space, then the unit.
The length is 51.6; mm
